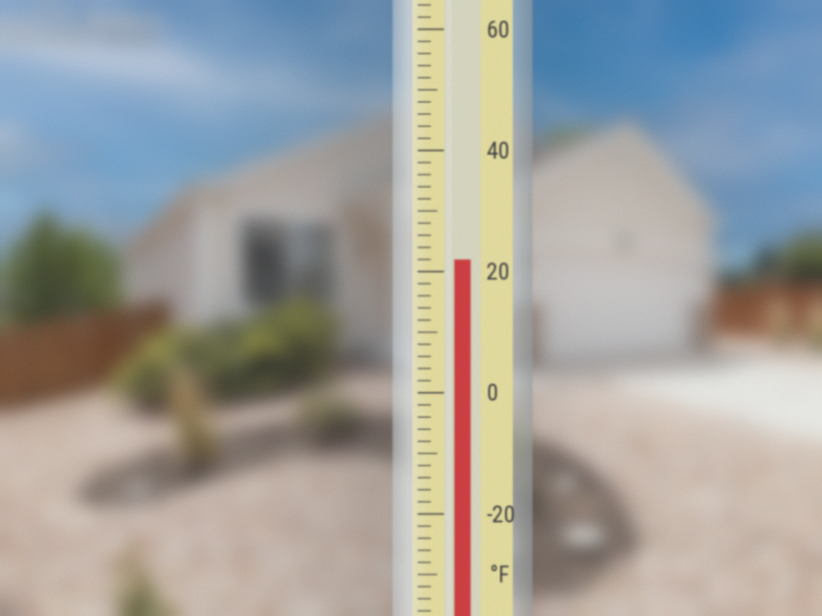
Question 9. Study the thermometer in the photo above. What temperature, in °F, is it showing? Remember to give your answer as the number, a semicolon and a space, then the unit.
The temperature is 22; °F
